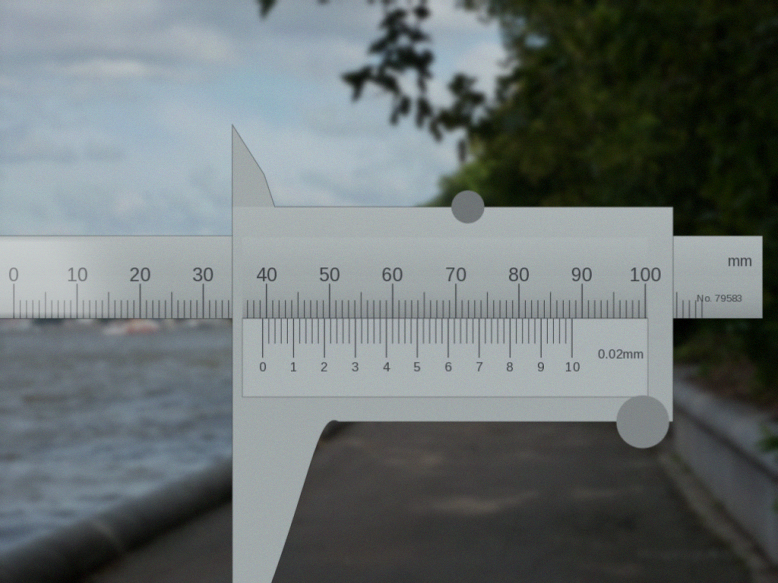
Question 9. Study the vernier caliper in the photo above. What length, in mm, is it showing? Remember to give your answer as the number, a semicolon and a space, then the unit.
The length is 39.4; mm
